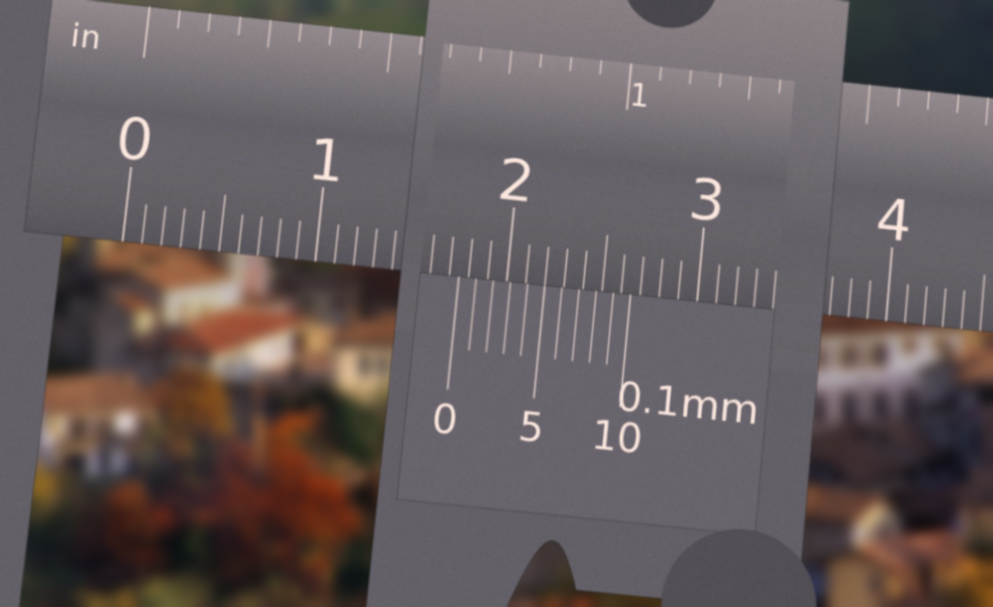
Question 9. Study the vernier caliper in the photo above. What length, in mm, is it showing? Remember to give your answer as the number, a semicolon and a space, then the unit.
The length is 17.5; mm
